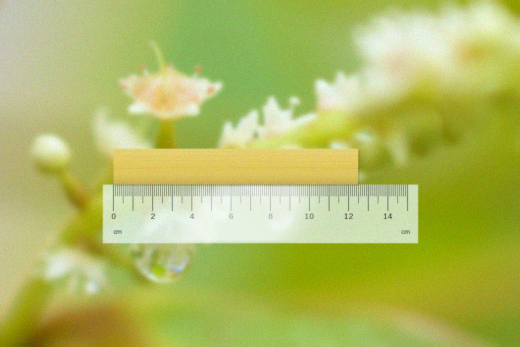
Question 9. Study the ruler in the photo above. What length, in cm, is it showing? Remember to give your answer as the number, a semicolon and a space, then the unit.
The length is 12.5; cm
